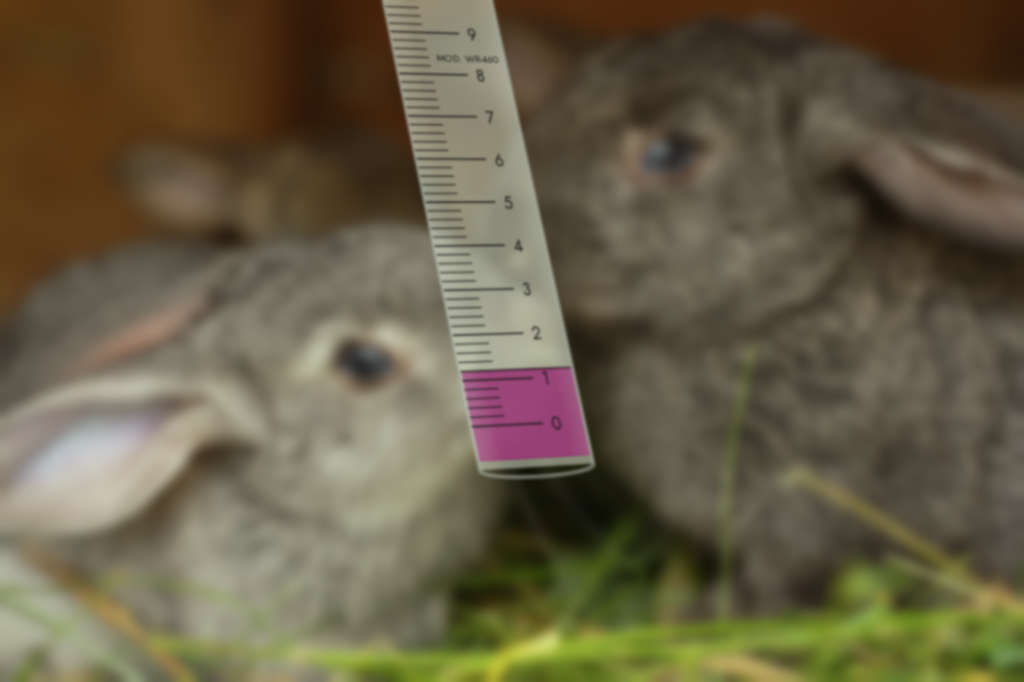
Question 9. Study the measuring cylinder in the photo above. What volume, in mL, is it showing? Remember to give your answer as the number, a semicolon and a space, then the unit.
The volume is 1.2; mL
